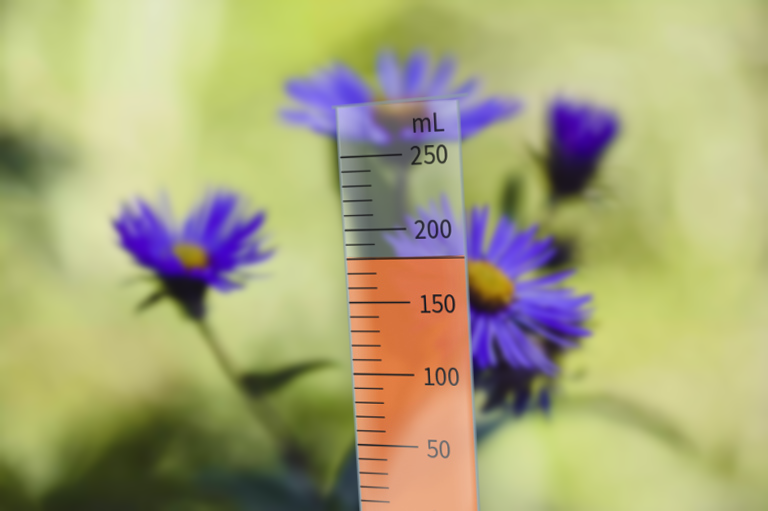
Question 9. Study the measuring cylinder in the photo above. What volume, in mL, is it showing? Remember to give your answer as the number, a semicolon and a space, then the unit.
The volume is 180; mL
